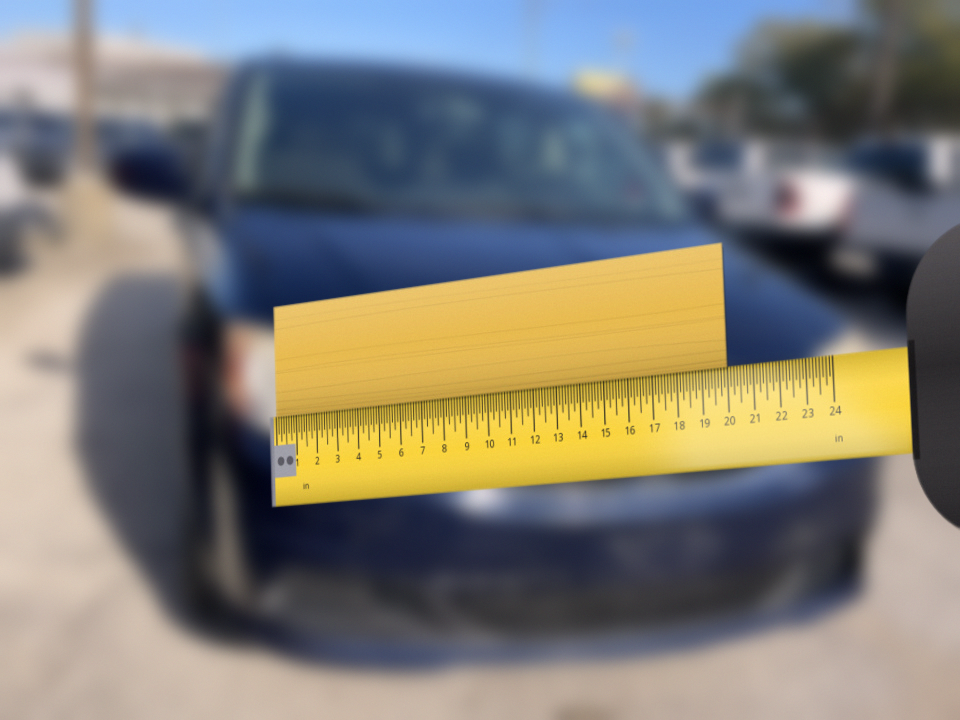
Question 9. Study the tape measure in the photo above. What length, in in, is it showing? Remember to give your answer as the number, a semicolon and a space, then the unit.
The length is 20; in
